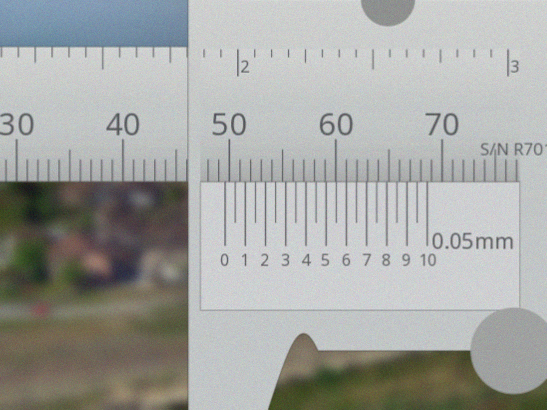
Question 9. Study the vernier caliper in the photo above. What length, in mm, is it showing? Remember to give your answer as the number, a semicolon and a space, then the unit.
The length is 49.6; mm
